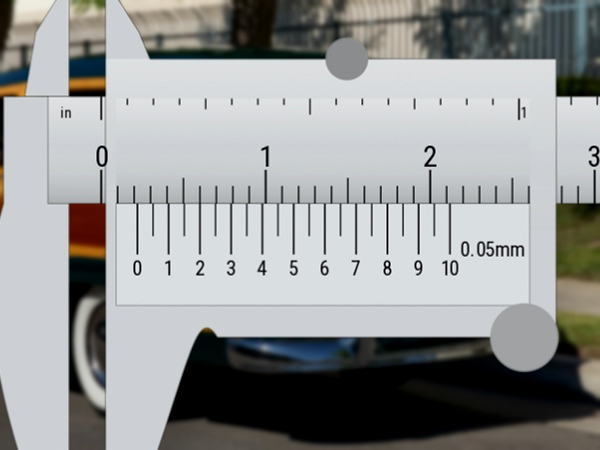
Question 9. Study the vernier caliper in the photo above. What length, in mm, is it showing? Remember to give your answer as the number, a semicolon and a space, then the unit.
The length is 2.2; mm
